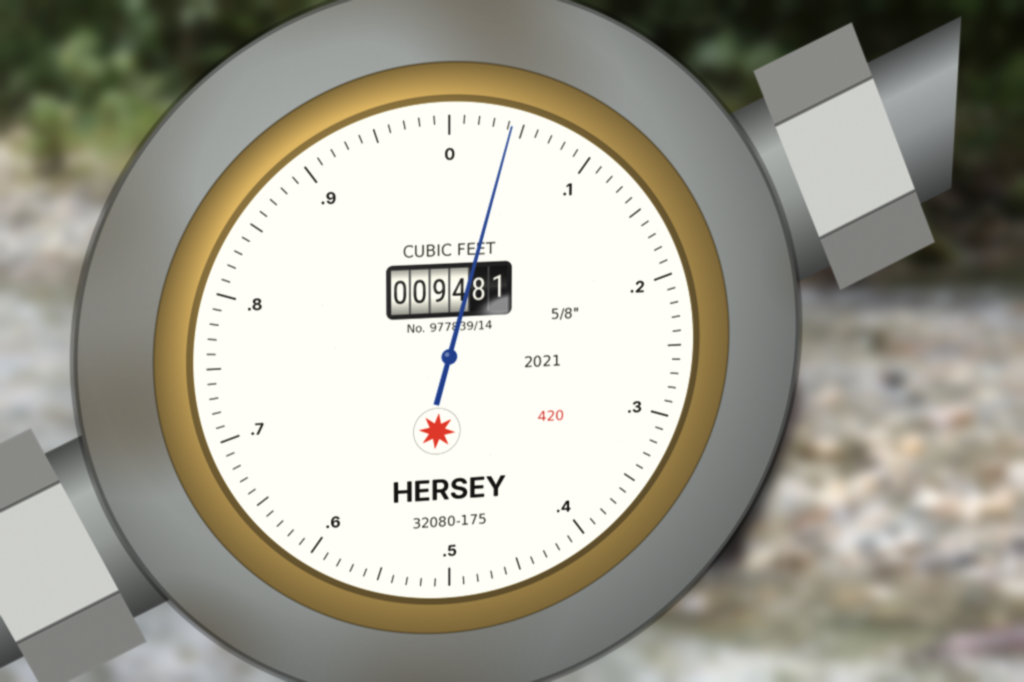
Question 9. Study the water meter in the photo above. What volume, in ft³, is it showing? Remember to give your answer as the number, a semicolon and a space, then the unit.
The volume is 9481.04; ft³
